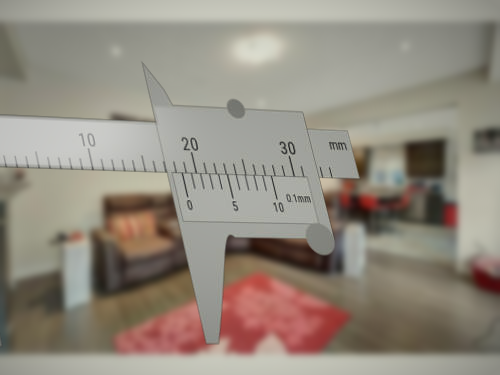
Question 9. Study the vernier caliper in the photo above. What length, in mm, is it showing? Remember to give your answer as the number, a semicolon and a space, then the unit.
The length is 18.6; mm
